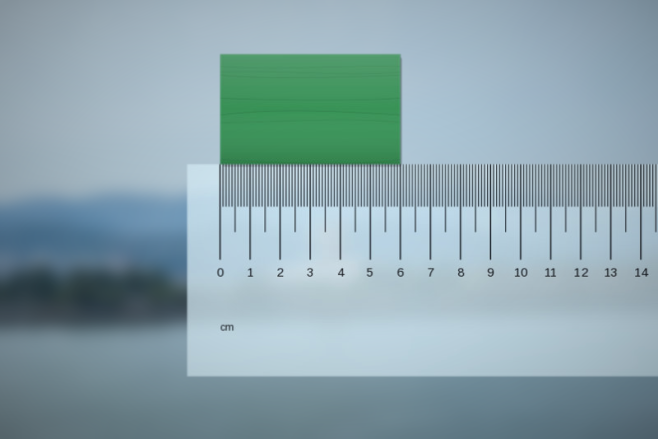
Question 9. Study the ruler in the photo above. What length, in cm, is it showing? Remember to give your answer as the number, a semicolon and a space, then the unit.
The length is 6; cm
